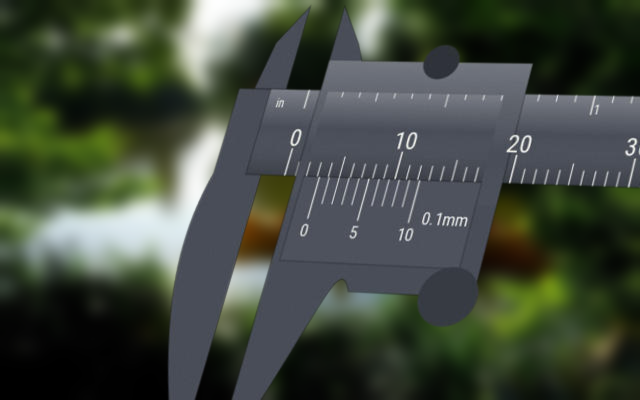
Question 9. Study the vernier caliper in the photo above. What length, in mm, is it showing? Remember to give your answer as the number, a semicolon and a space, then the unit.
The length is 3.2; mm
